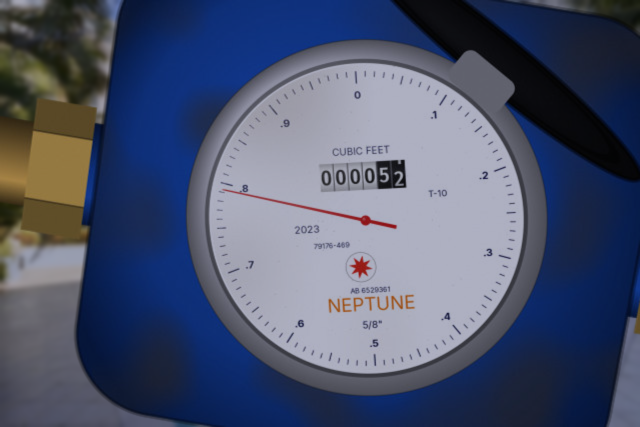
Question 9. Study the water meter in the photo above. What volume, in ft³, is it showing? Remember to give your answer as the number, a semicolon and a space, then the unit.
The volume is 51.79; ft³
